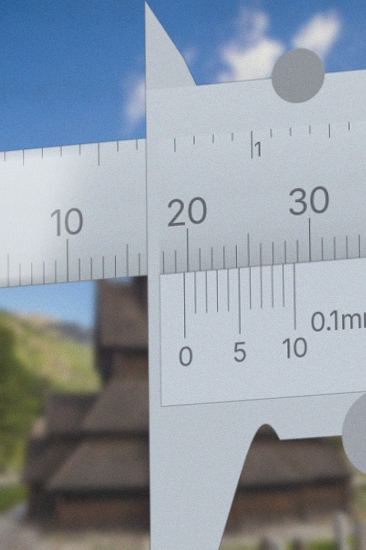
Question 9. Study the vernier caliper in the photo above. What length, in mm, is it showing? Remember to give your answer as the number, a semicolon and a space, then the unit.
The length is 19.7; mm
